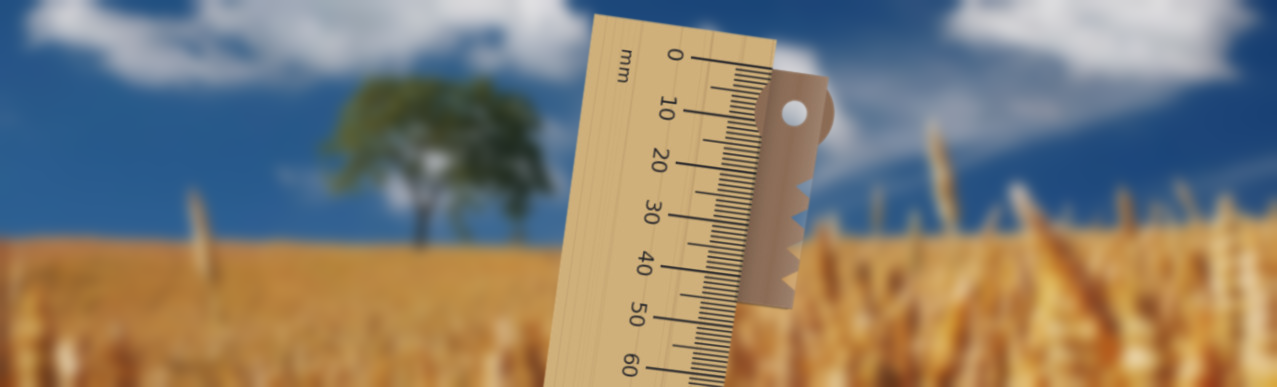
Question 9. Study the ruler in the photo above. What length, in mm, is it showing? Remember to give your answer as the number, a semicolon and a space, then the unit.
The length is 45; mm
